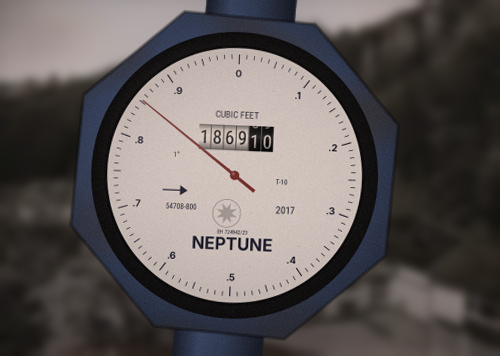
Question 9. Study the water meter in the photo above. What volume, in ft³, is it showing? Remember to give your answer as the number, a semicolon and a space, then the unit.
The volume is 186909.85; ft³
